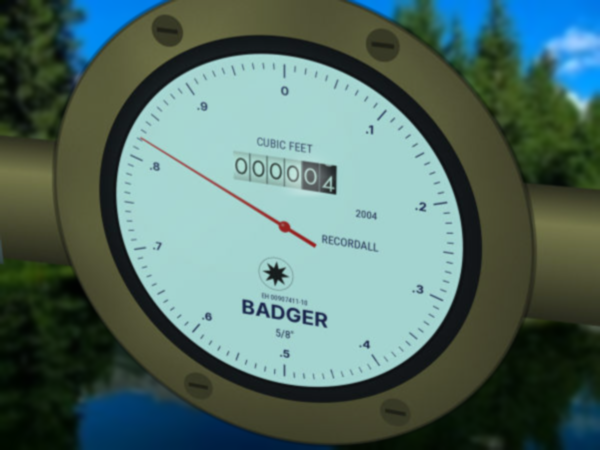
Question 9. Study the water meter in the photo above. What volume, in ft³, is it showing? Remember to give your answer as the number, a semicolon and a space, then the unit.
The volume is 3.82; ft³
